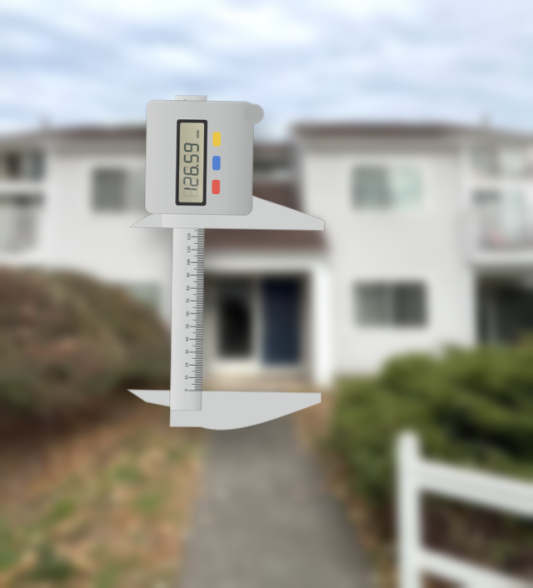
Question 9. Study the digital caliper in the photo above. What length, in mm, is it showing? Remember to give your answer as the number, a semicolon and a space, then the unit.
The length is 126.59; mm
